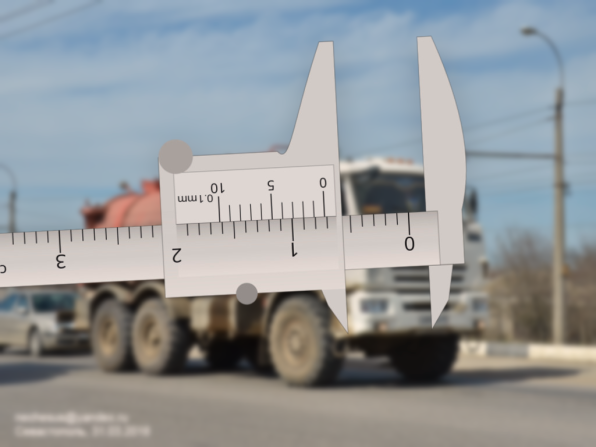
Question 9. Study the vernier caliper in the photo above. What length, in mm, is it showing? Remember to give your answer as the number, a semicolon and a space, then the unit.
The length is 7.2; mm
